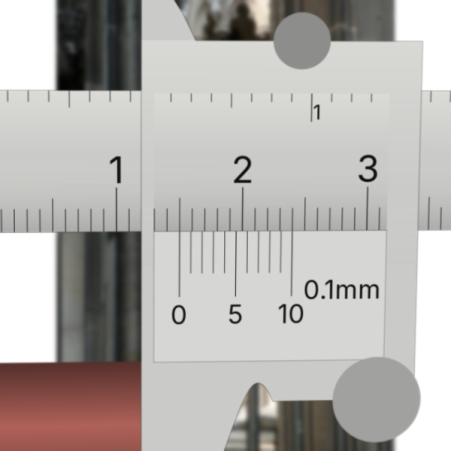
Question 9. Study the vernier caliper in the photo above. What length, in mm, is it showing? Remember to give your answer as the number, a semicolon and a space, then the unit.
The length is 15.0; mm
